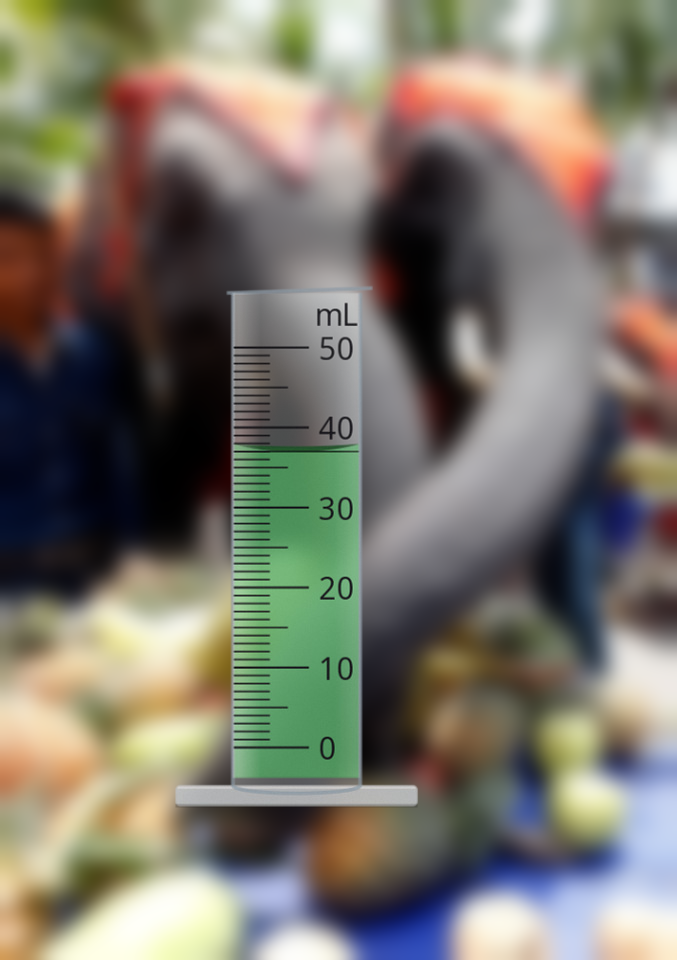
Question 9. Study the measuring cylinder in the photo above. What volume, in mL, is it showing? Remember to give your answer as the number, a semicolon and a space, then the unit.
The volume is 37; mL
